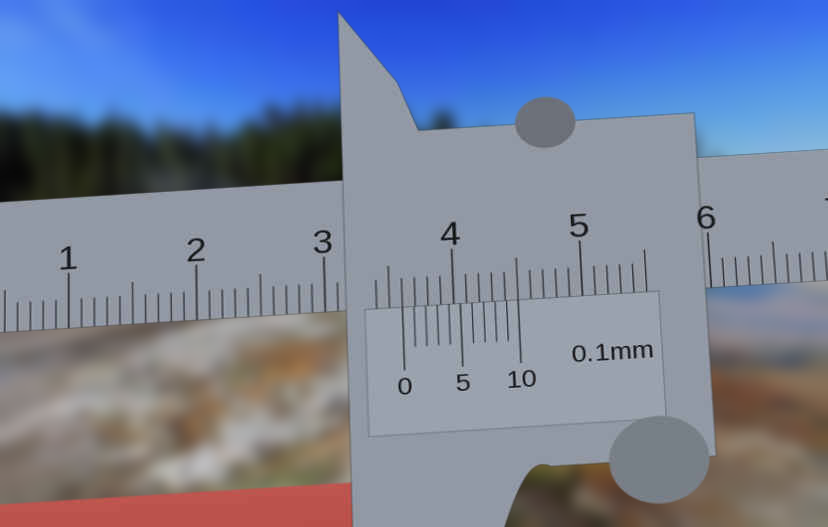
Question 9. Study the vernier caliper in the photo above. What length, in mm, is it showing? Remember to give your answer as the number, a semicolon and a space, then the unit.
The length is 36.0; mm
